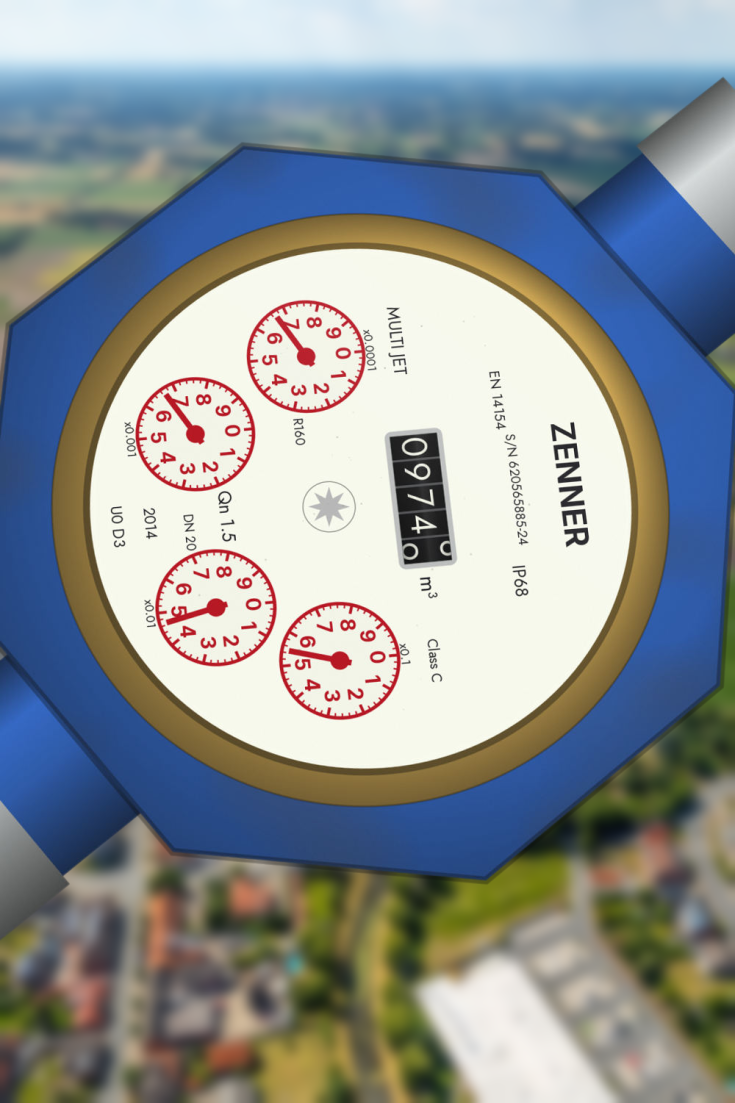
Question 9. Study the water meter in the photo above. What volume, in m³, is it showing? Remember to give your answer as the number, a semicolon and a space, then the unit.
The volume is 9748.5466; m³
